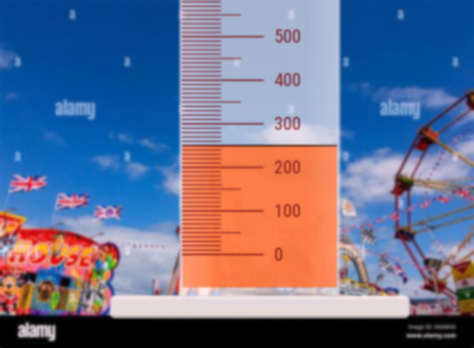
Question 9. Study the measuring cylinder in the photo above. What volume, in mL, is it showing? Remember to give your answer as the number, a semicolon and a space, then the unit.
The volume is 250; mL
